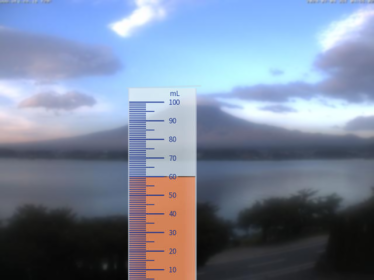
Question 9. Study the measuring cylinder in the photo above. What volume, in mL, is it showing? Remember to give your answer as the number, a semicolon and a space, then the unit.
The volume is 60; mL
